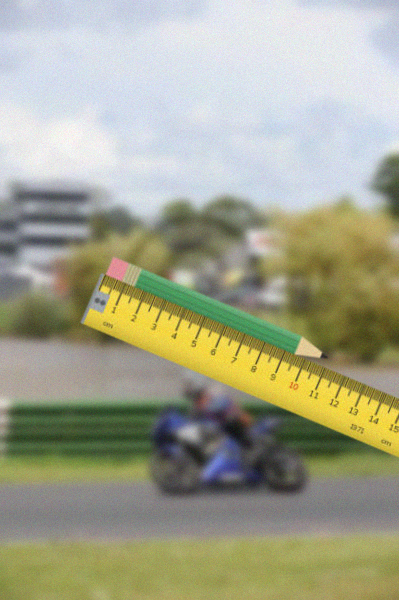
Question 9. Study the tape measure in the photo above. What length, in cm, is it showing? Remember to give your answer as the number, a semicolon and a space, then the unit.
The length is 11; cm
